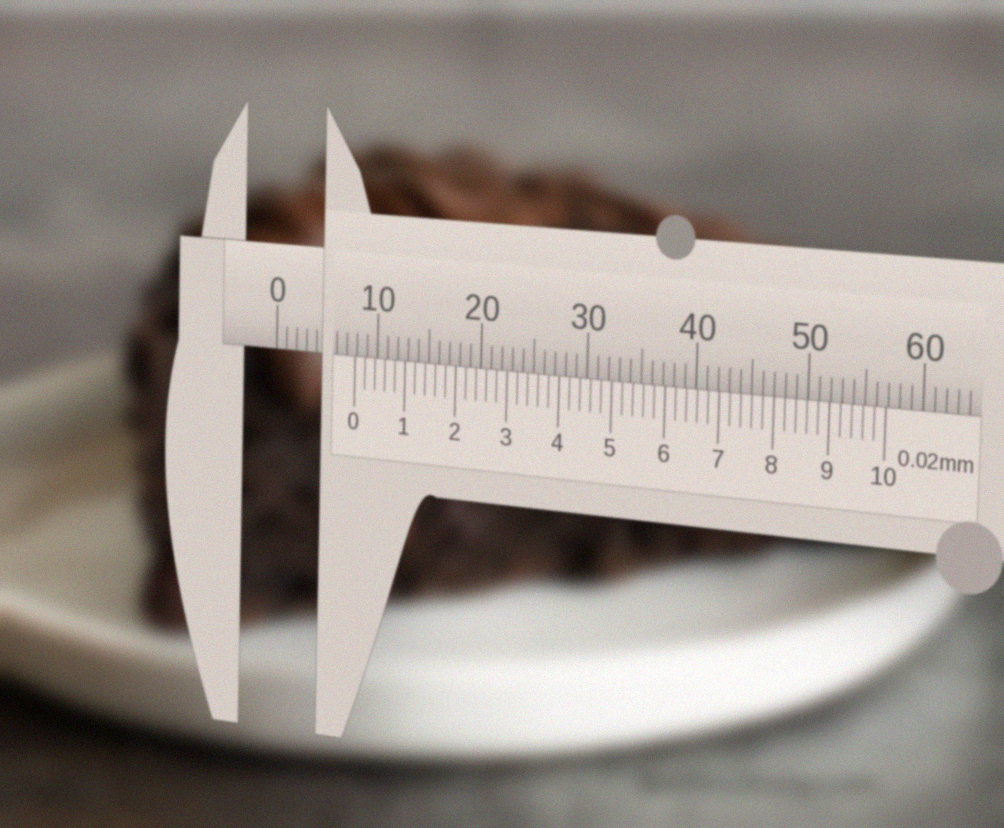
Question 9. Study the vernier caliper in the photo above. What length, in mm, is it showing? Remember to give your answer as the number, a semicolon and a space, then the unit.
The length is 7.8; mm
